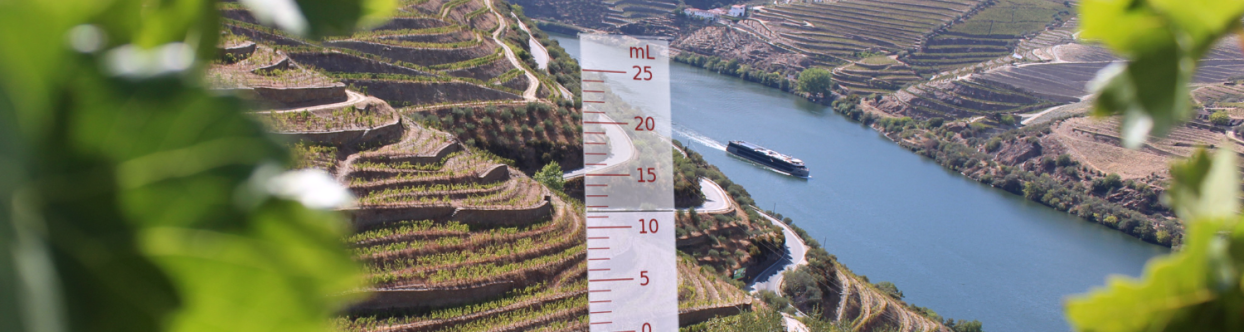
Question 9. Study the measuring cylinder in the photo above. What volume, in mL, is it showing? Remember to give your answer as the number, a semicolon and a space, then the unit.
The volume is 11.5; mL
